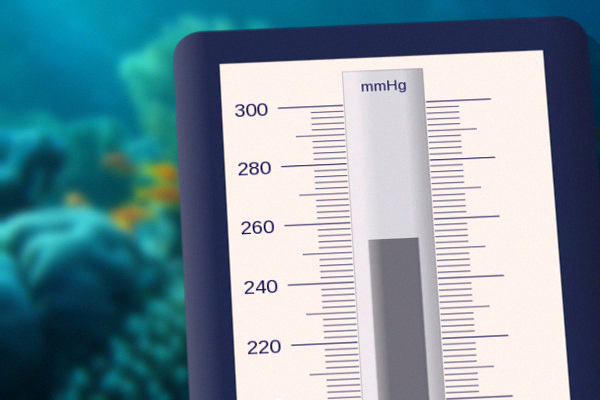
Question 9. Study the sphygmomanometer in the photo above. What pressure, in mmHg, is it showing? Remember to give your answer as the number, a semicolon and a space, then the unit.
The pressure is 254; mmHg
